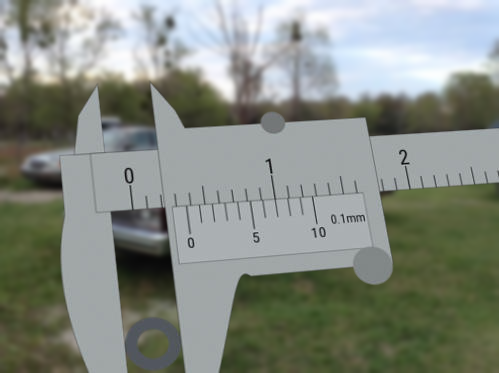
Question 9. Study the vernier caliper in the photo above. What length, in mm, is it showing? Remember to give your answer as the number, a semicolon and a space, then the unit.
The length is 3.7; mm
